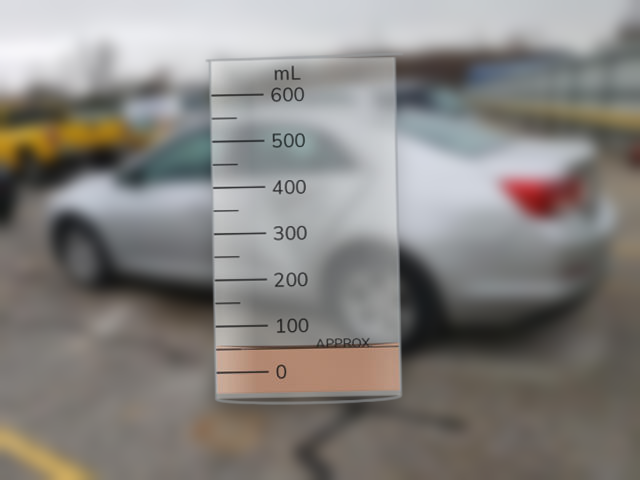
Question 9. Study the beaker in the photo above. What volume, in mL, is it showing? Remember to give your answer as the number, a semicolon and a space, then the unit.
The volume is 50; mL
